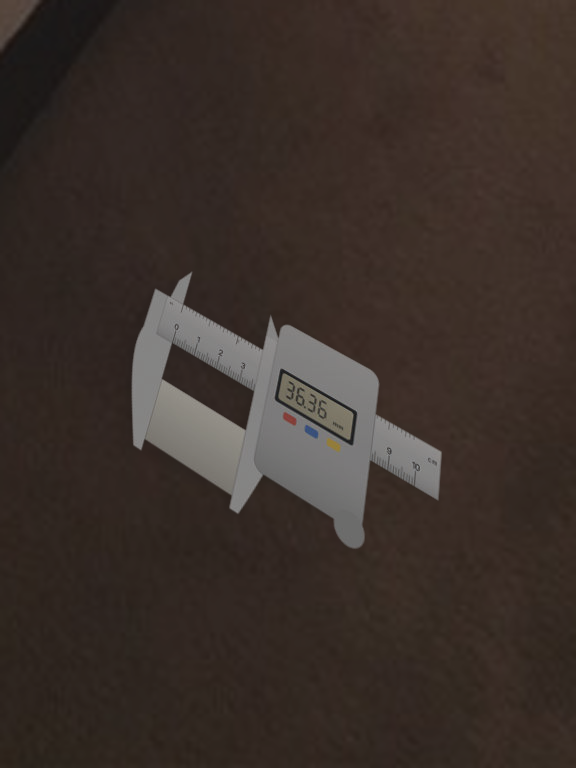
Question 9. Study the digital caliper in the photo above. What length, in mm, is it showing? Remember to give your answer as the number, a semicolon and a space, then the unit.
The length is 36.36; mm
